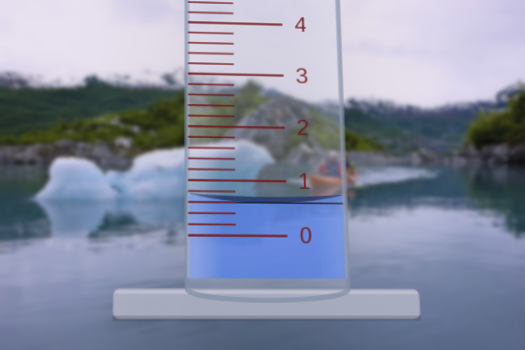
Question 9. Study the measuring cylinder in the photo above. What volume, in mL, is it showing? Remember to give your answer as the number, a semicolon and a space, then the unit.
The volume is 0.6; mL
